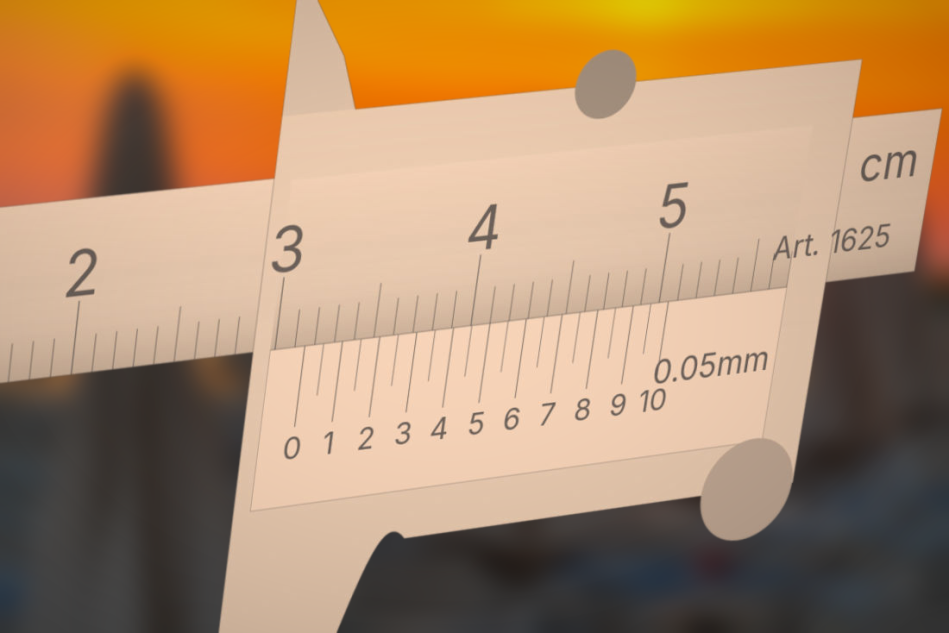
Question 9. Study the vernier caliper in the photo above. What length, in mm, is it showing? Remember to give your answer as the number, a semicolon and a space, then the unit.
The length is 31.5; mm
